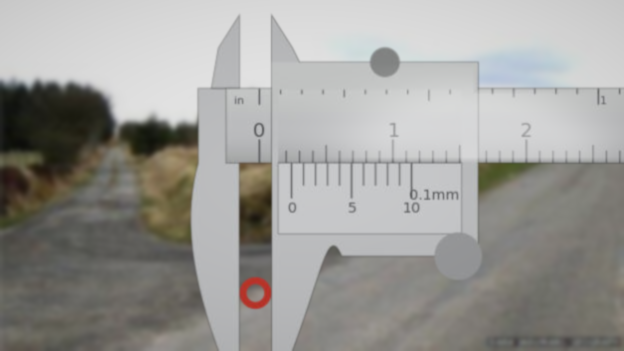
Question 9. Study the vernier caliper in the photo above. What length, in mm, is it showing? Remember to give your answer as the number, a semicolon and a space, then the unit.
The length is 2.4; mm
